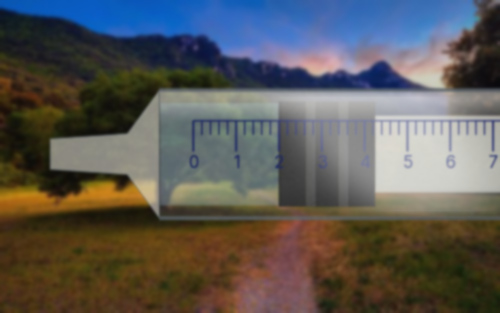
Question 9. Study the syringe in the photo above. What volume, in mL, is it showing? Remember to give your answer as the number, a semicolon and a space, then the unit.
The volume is 2; mL
